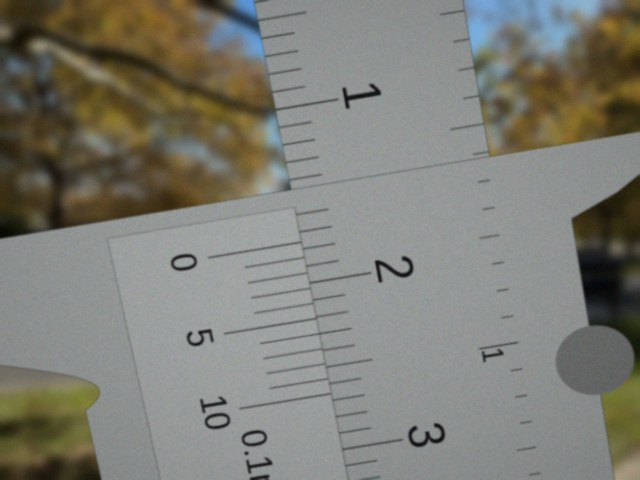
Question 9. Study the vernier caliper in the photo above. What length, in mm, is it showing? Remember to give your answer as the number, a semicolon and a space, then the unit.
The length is 17.6; mm
